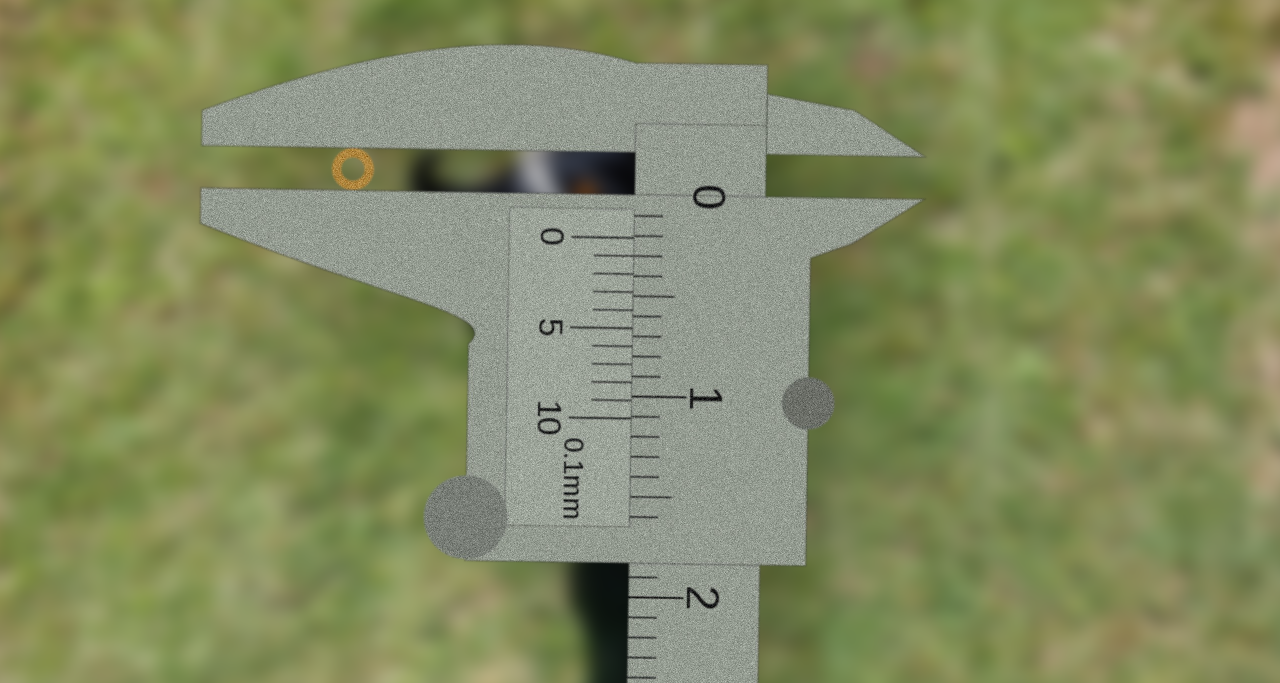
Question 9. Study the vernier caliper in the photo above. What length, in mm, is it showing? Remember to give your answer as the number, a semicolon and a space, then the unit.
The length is 2.1; mm
